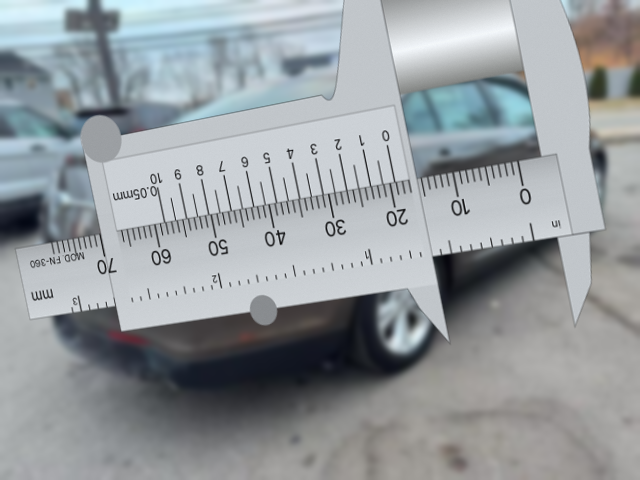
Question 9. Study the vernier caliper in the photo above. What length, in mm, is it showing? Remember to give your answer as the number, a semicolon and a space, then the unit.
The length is 19.2; mm
